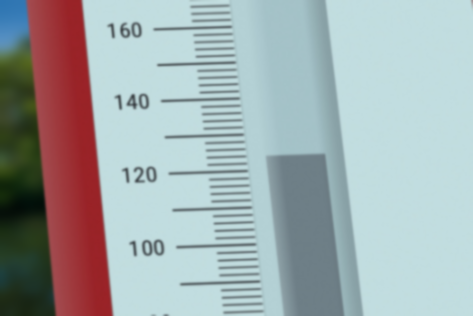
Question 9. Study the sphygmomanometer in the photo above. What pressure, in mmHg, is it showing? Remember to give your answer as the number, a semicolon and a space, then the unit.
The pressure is 124; mmHg
